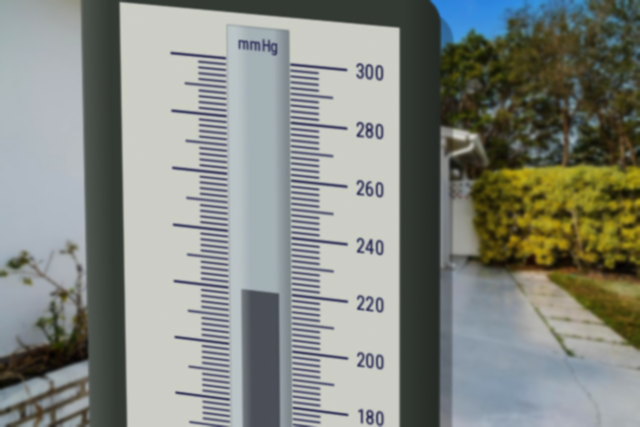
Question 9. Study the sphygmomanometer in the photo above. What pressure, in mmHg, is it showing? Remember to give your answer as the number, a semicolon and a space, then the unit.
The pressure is 220; mmHg
